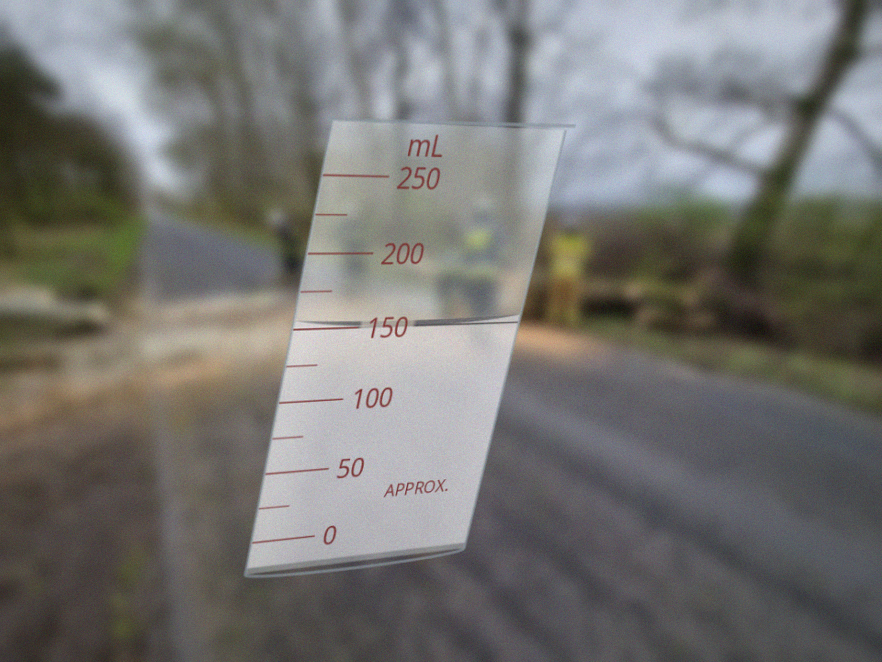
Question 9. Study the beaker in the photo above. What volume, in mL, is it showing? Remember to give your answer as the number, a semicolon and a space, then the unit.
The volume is 150; mL
